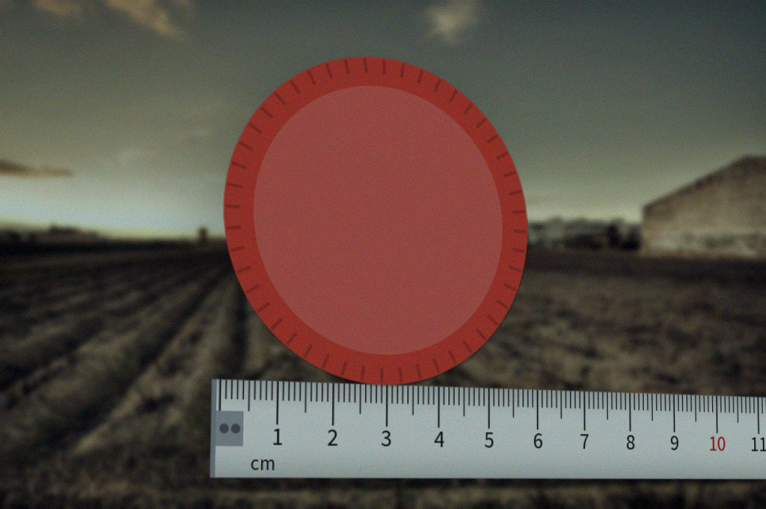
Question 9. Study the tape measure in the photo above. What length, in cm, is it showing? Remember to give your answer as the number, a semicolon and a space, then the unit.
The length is 5.8; cm
